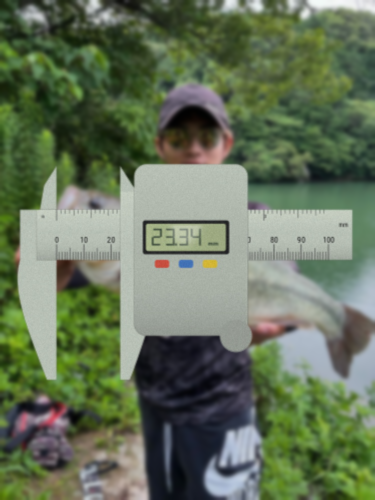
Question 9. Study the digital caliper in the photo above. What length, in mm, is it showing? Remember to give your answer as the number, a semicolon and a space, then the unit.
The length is 23.34; mm
